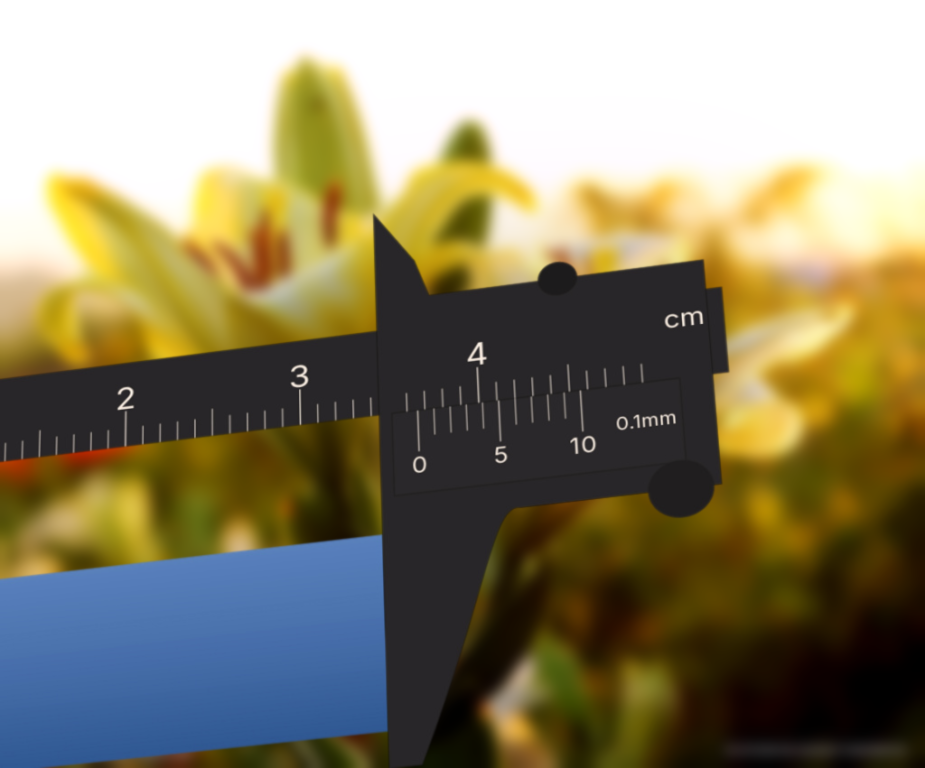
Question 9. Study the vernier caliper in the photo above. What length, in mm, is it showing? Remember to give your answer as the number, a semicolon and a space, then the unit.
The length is 36.6; mm
